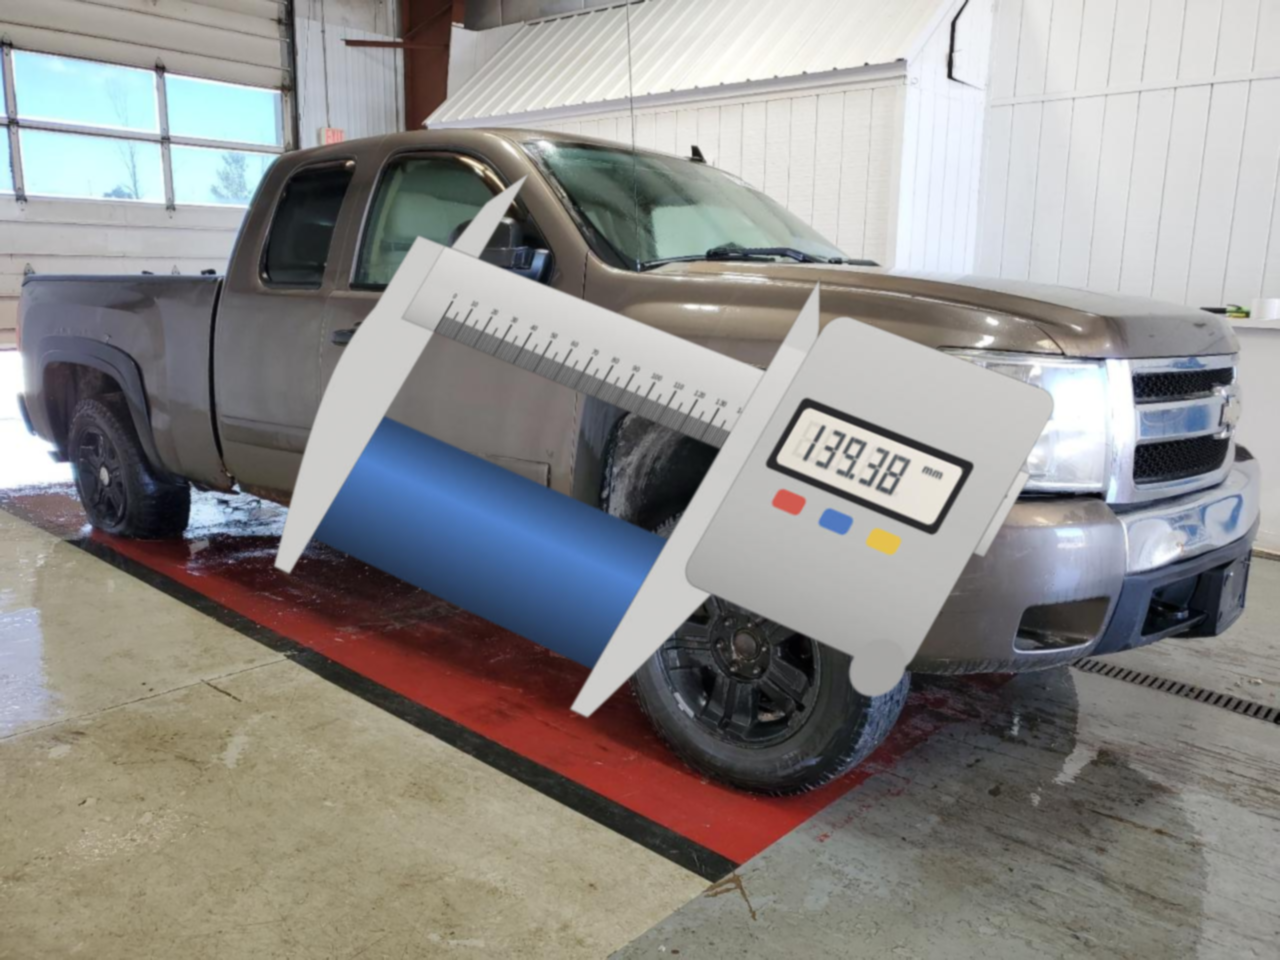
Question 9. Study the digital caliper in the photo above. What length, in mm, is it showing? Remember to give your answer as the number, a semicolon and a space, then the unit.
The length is 139.38; mm
